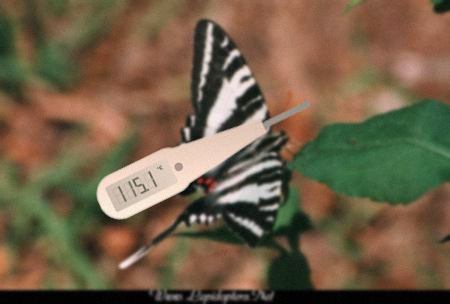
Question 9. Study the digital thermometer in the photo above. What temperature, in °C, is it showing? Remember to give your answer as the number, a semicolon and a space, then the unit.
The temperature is 115.1; °C
